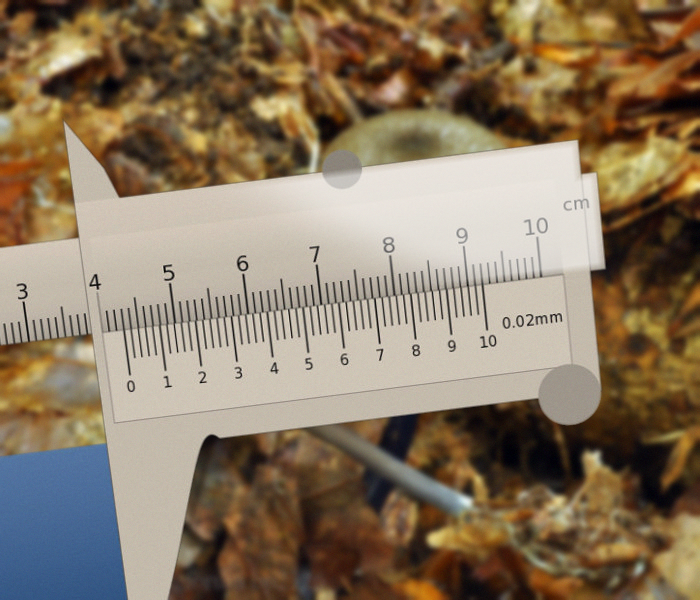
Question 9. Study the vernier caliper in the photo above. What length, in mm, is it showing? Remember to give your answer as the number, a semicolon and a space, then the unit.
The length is 43.0; mm
